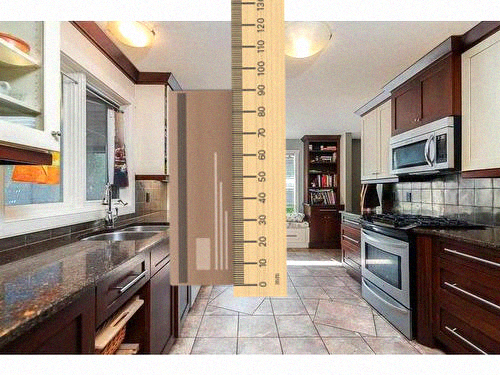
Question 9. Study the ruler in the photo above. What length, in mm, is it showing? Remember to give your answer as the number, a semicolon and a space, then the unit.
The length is 90; mm
